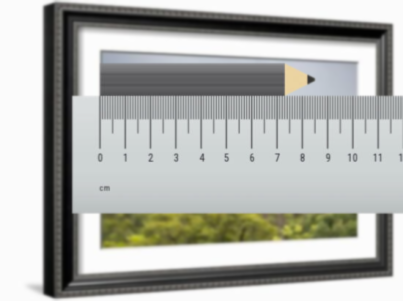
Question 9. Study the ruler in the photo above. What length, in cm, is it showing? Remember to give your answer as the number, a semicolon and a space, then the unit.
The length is 8.5; cm
